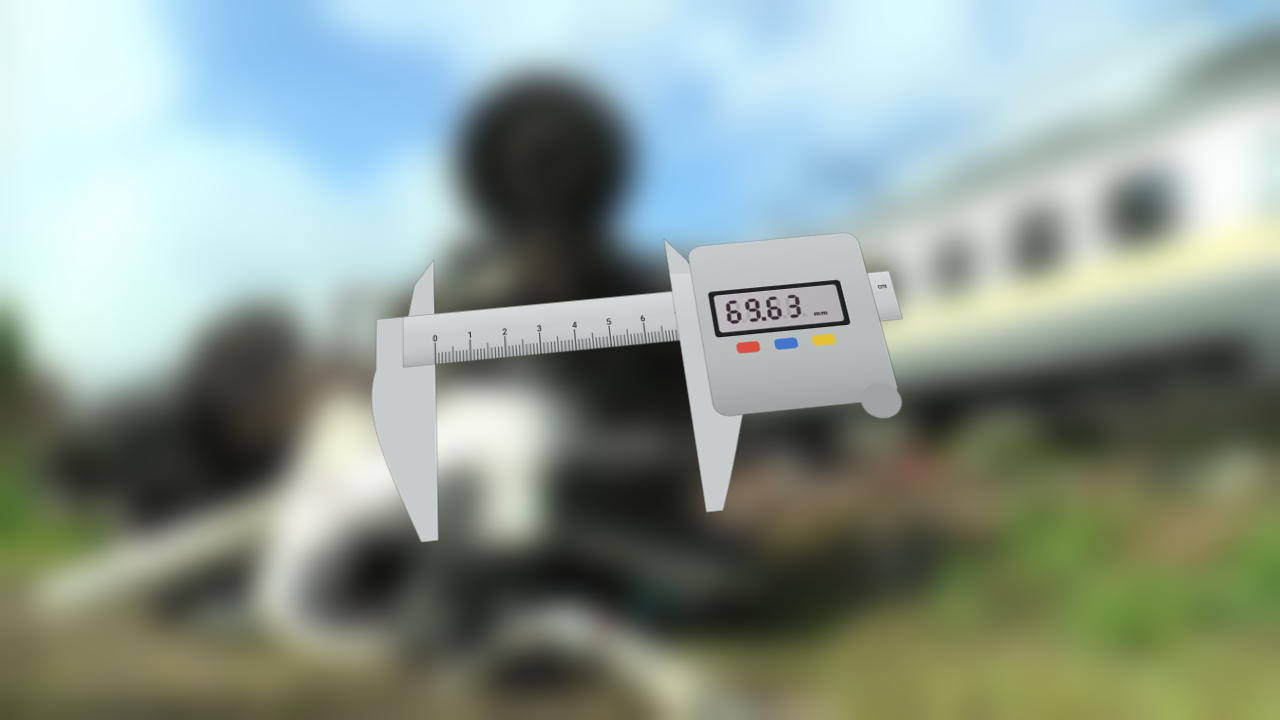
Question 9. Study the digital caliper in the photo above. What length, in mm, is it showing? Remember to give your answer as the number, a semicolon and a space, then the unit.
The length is 69.63; mm
